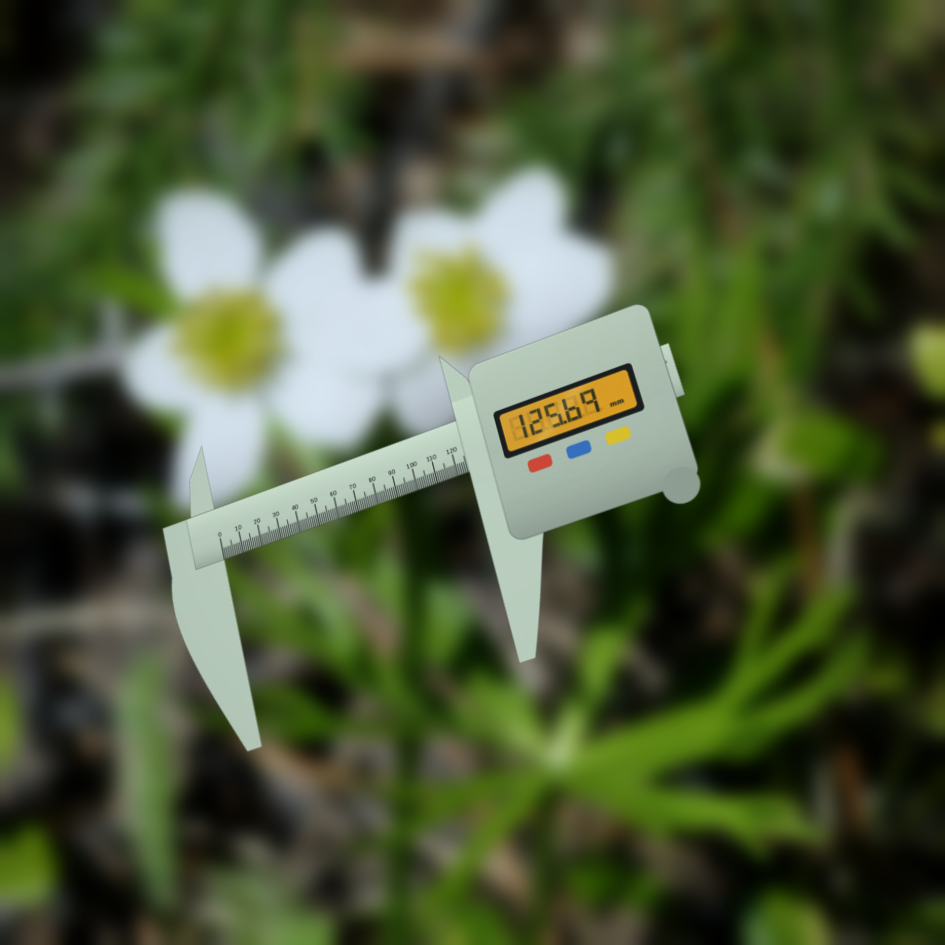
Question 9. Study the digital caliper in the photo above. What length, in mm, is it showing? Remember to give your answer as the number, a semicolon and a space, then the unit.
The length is 125.69; mm
